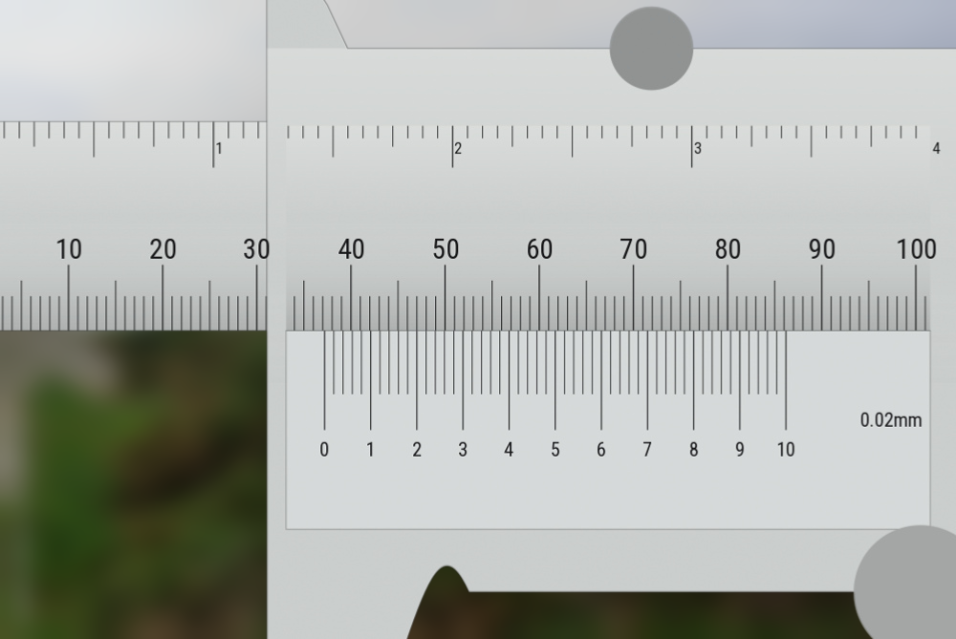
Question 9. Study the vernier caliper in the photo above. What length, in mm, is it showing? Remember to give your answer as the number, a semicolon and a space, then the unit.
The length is 37.2; mm
